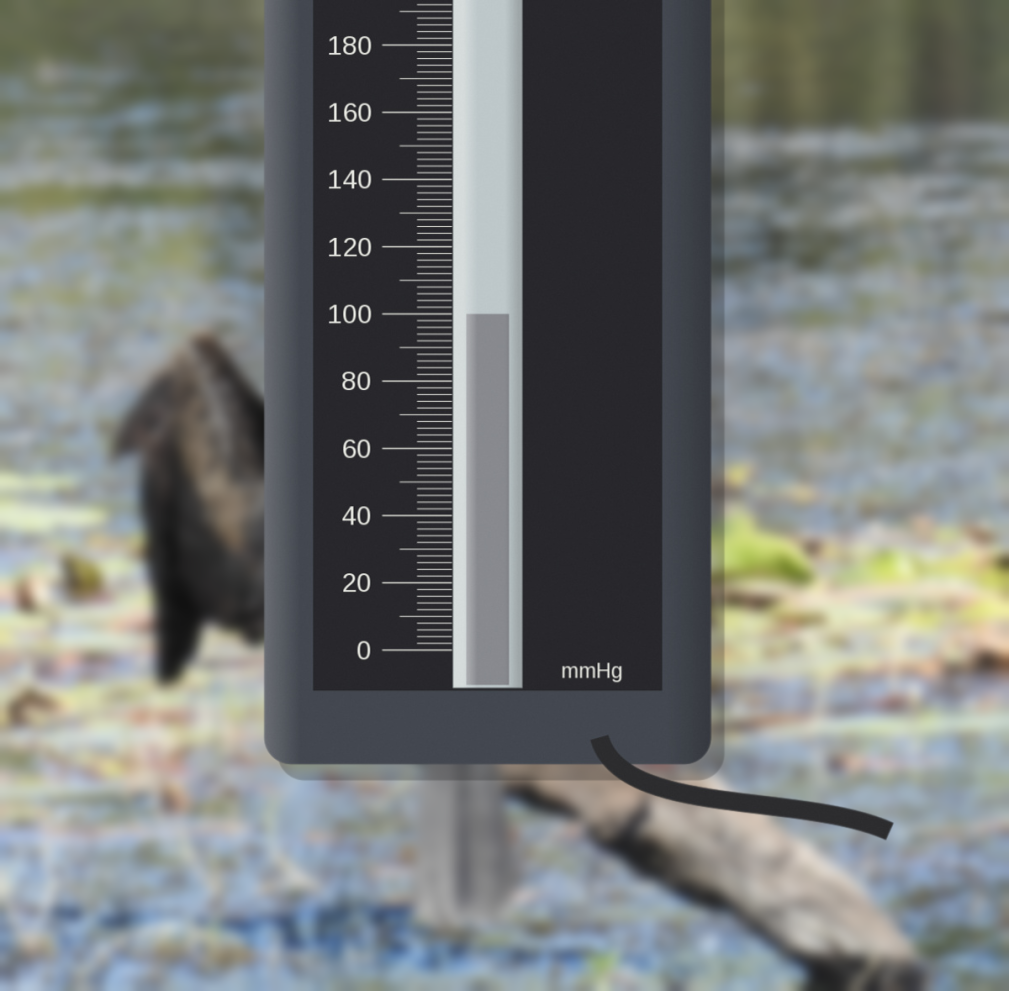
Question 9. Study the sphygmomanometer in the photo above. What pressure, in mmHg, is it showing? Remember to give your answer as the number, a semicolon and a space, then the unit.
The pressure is 100; mmHg
